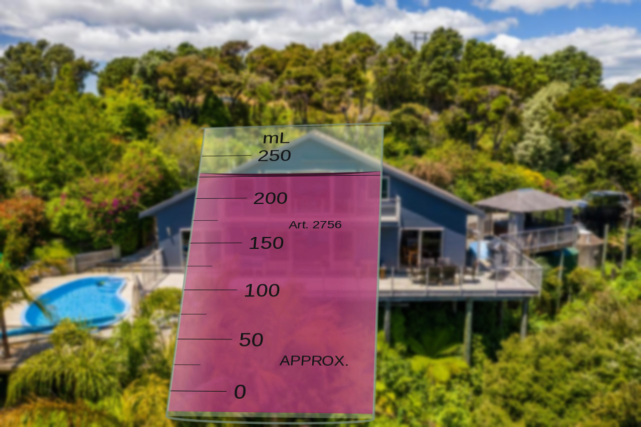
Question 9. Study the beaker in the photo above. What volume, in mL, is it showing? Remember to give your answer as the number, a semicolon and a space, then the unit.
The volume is 225; mL
